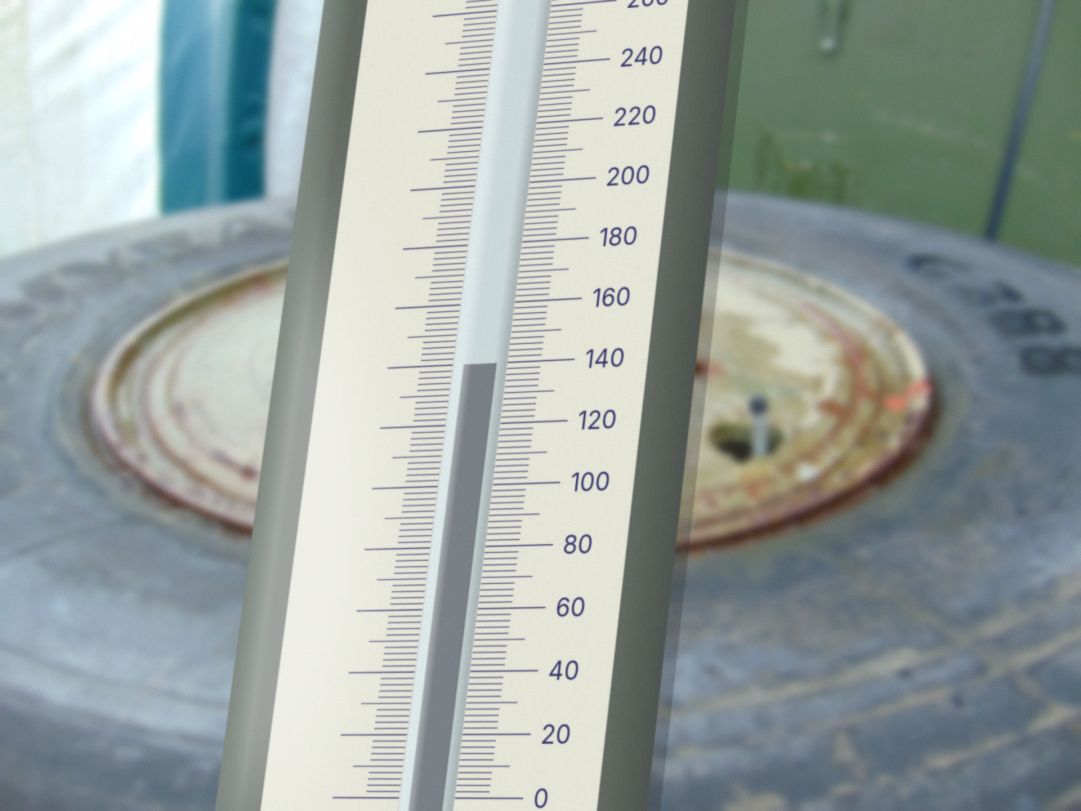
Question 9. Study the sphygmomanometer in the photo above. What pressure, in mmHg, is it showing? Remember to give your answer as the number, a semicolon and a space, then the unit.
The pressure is 140; mmHg
